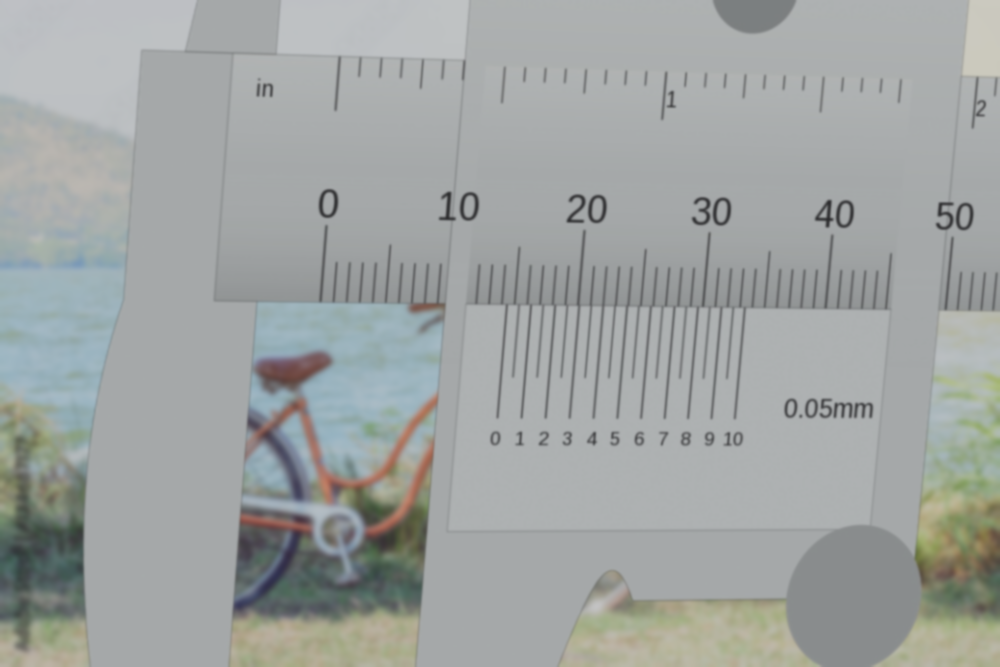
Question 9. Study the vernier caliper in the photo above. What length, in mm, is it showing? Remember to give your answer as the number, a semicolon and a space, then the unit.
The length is 14.4; mm
